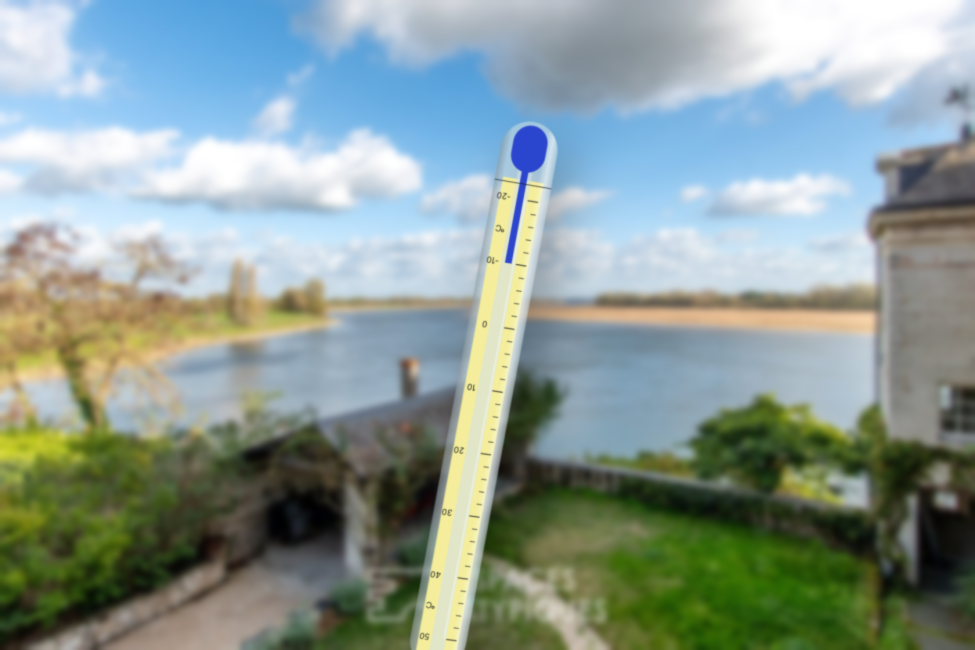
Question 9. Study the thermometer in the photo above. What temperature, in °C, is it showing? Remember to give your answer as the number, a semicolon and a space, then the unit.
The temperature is -10; °C
